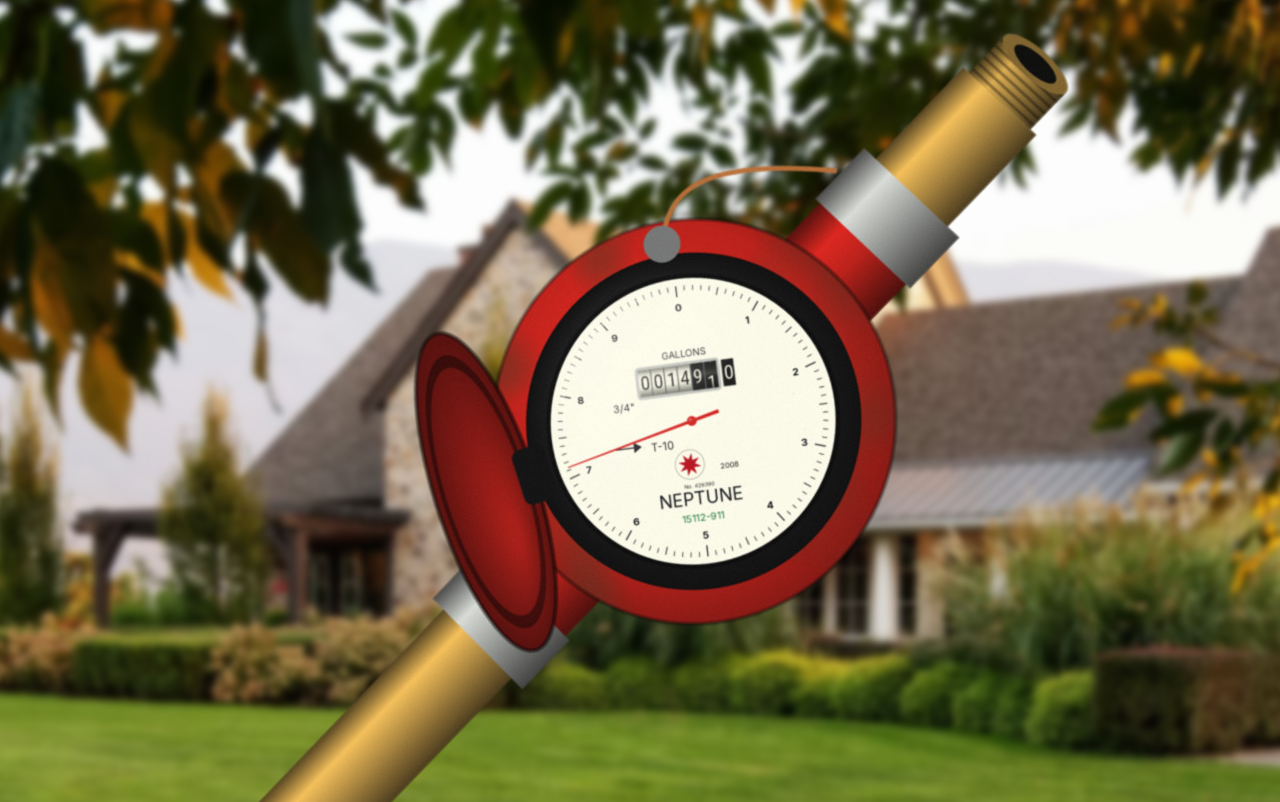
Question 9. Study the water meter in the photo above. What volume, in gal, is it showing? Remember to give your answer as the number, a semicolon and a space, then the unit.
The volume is 14907.1; gal
